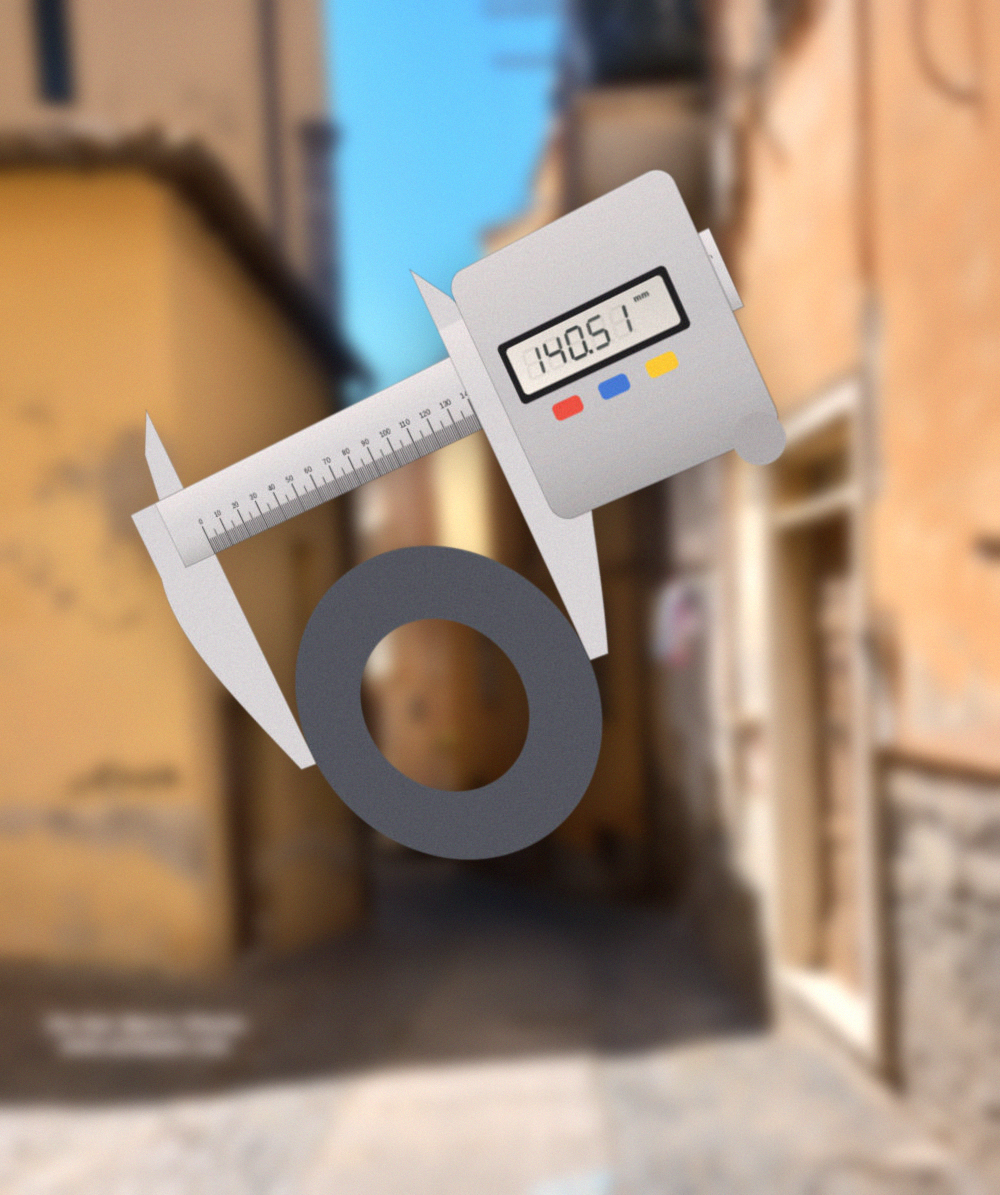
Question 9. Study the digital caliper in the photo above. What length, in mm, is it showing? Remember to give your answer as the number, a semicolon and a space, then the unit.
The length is 140.51; mm
